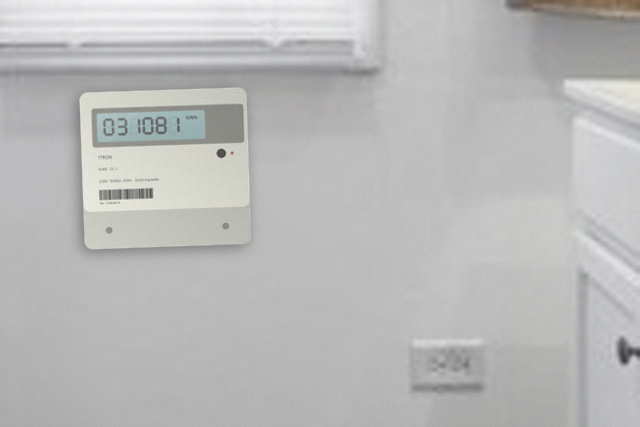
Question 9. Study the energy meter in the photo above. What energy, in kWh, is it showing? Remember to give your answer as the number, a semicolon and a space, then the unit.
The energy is 31081; kWh
